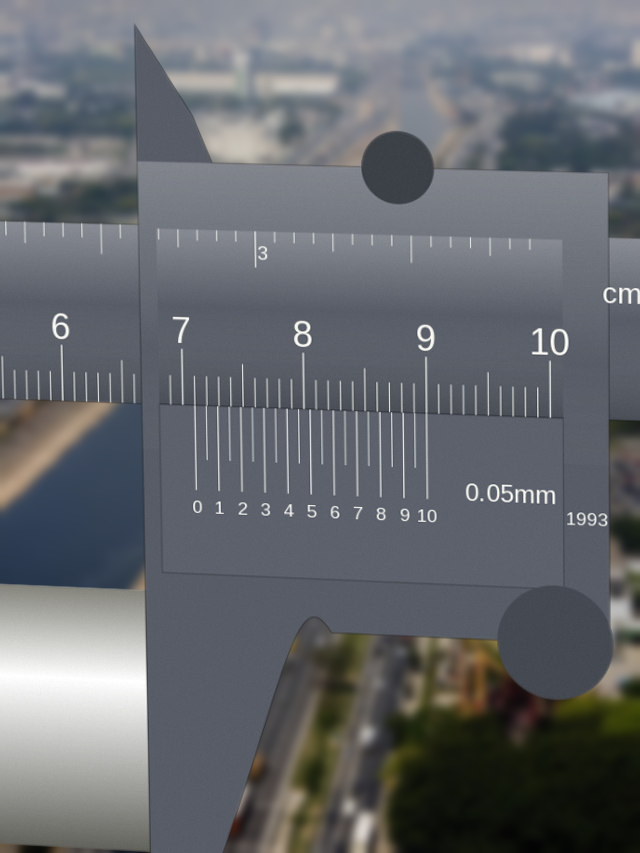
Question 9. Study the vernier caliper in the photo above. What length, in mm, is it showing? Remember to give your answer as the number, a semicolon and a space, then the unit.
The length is 71.0; mm
